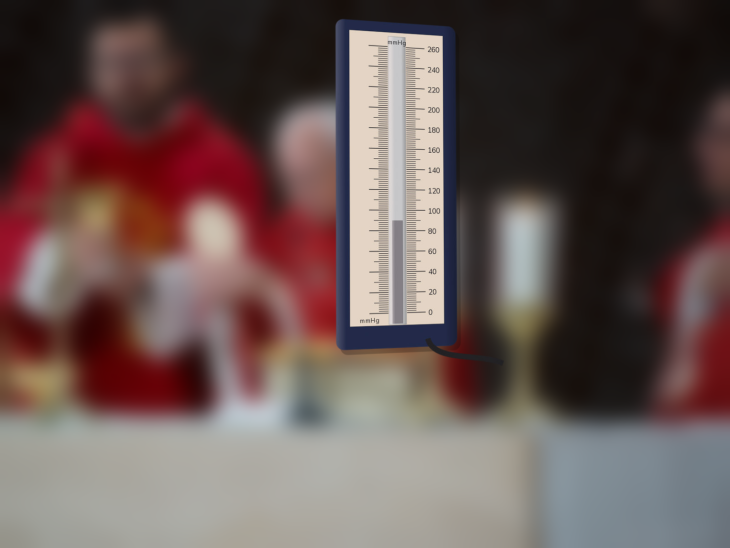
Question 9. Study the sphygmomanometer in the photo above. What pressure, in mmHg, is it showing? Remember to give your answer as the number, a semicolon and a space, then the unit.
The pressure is 90; mmHg
